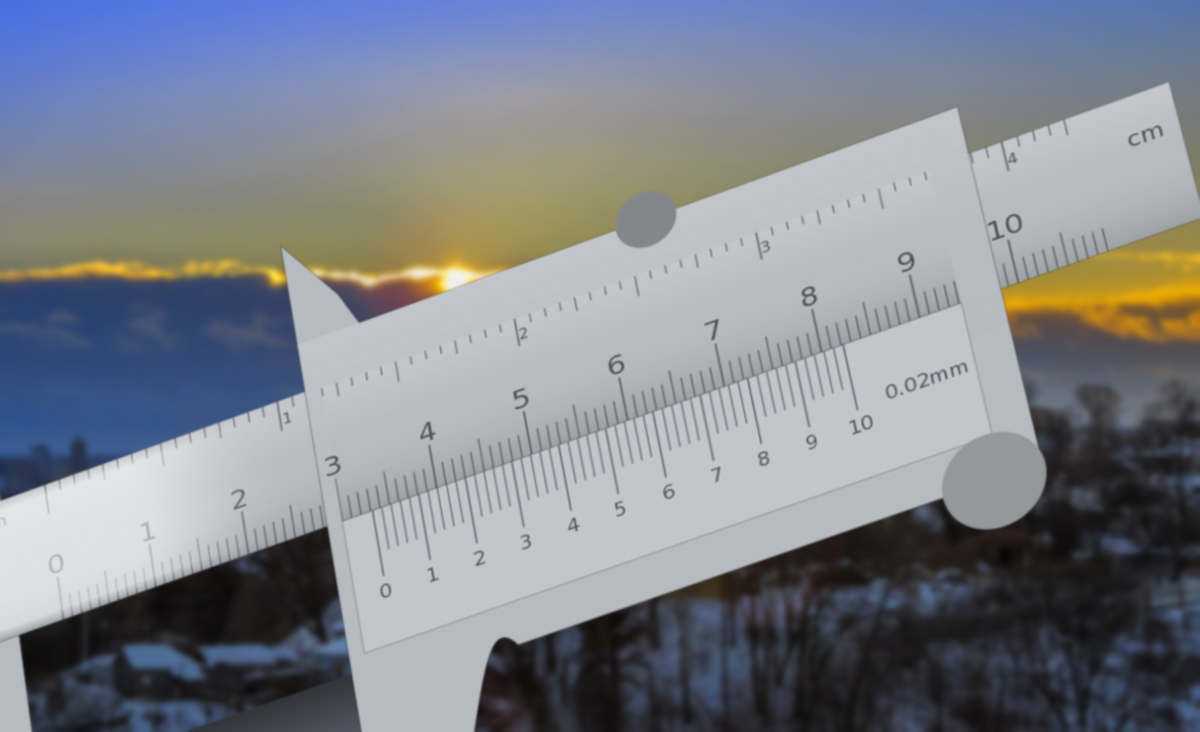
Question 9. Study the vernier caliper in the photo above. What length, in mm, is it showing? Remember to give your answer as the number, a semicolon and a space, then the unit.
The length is 33.2; mm
